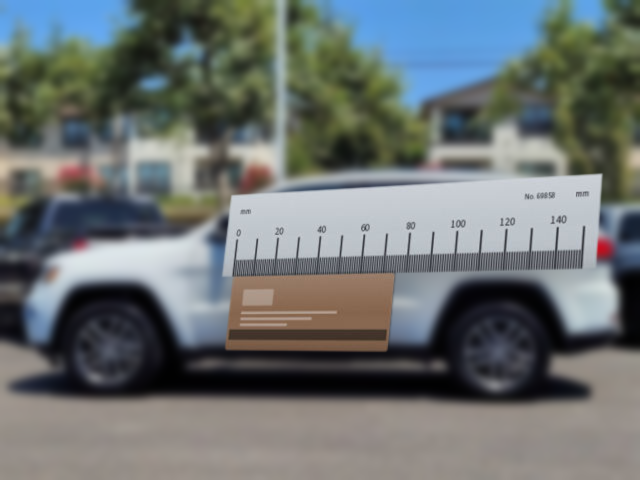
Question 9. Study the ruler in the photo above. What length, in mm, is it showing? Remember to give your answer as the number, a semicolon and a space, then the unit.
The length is 75; mm
